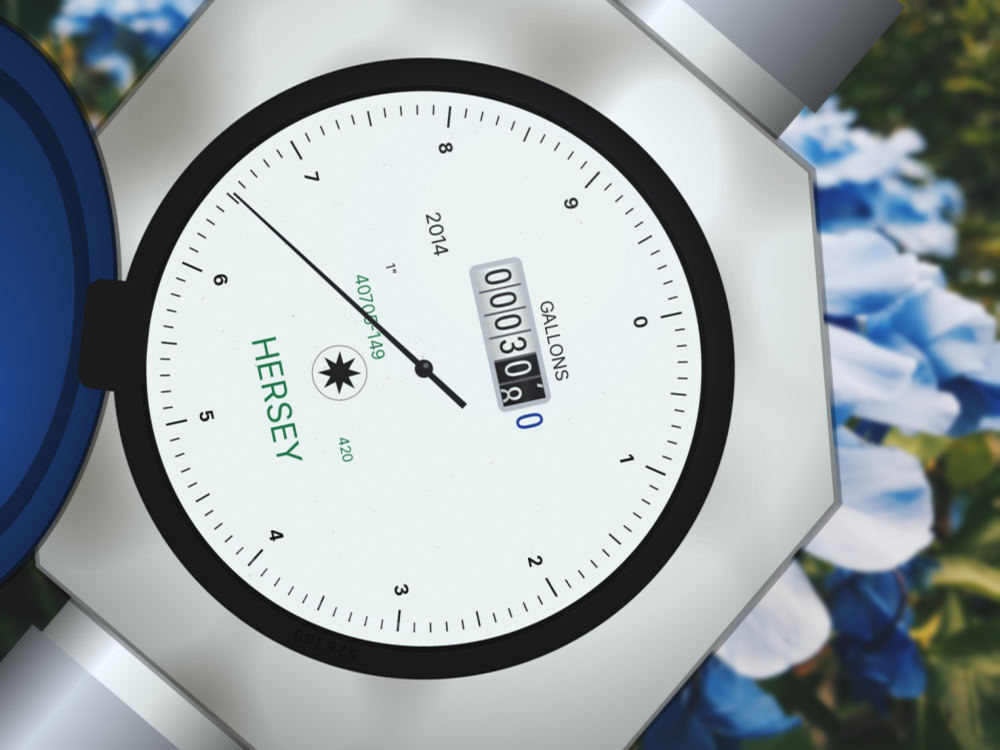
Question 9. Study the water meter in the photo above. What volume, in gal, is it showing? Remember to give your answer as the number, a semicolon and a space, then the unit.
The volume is 3076.5; gal
